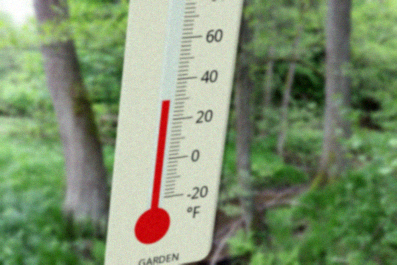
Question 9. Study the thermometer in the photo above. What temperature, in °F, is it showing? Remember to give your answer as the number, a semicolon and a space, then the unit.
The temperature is 30; °F
